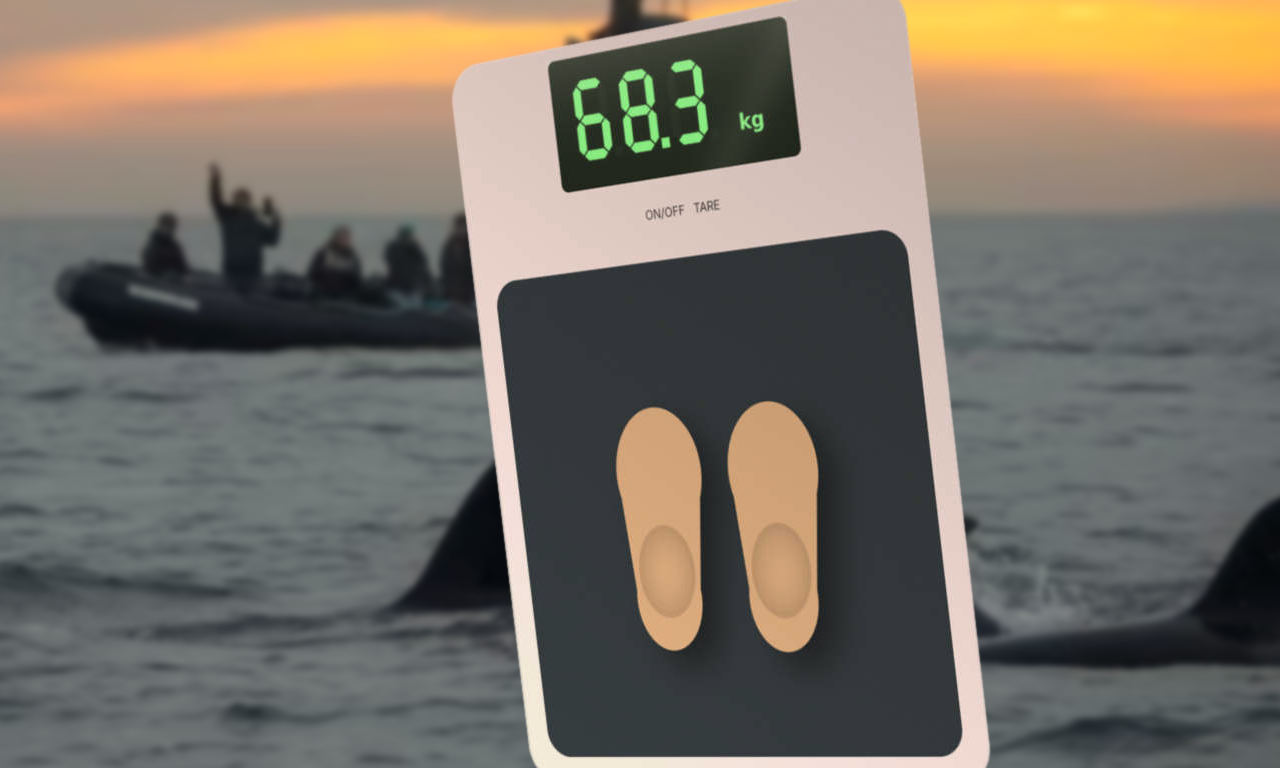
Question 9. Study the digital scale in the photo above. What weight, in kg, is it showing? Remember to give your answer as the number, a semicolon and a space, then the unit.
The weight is 68.3; kg
